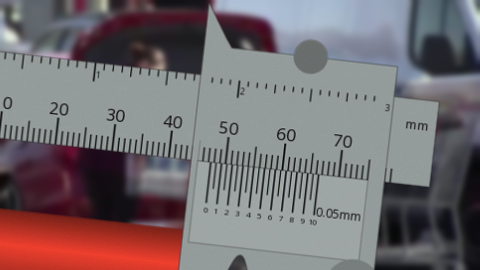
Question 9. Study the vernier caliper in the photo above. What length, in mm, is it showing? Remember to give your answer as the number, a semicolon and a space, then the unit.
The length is 47.4; mm
